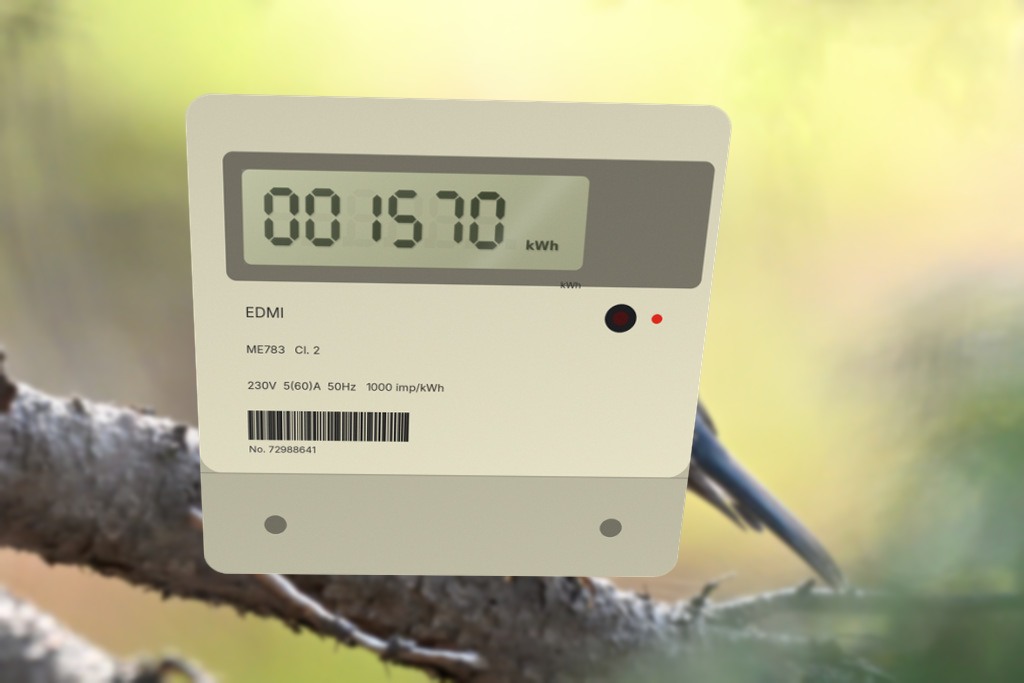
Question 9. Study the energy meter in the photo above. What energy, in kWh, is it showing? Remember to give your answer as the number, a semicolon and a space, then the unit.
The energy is 1570; kWh
